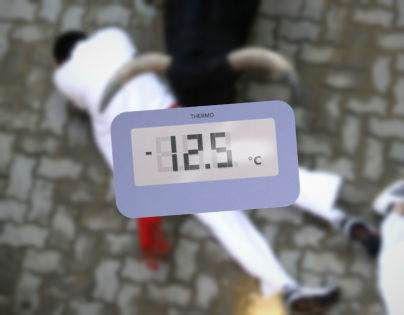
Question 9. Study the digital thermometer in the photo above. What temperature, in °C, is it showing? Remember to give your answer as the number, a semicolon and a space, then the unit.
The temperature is -12.5; °C
